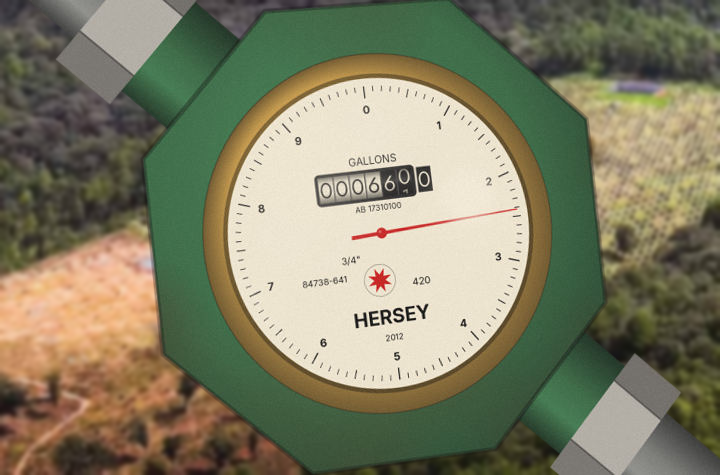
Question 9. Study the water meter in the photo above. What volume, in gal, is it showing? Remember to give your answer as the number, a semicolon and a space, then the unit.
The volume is 6602.4; gal
